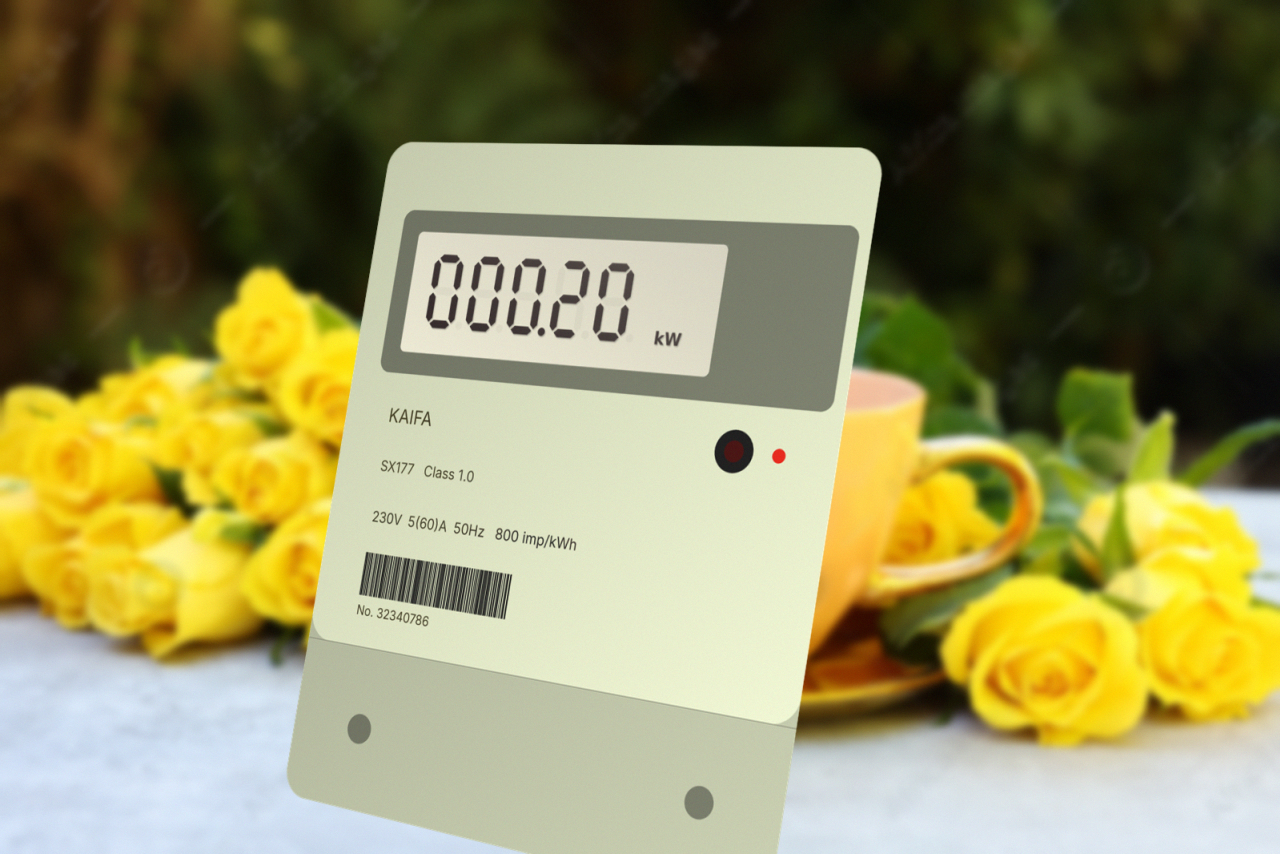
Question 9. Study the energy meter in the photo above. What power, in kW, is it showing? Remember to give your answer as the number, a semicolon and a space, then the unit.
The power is 0.20; kW
